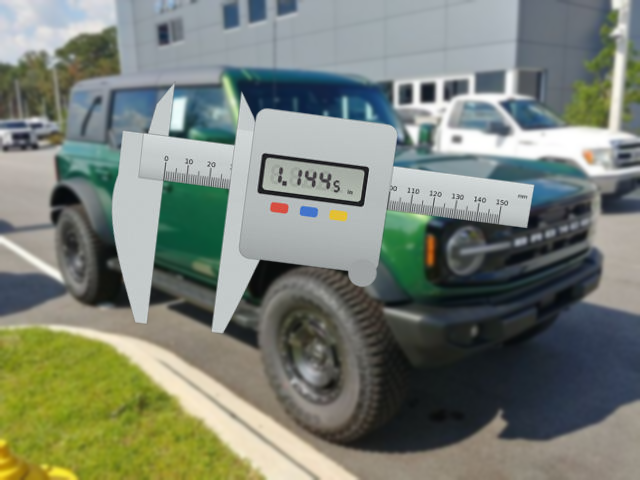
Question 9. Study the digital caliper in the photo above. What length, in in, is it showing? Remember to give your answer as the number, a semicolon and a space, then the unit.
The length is 1.1445; in
